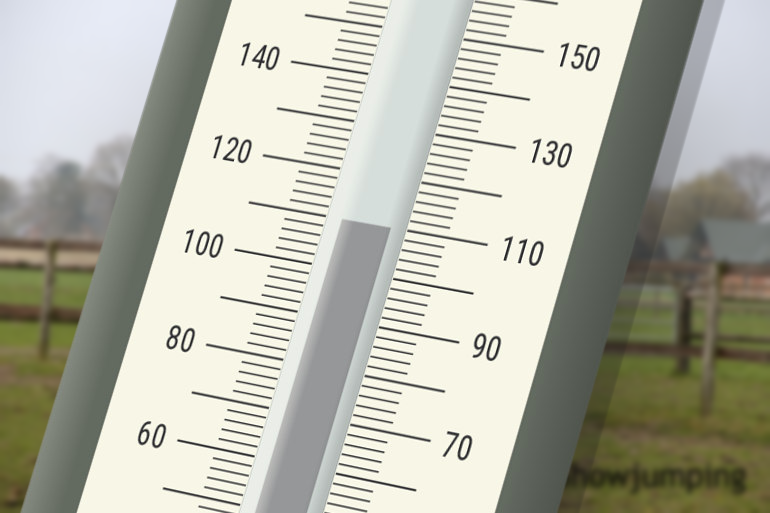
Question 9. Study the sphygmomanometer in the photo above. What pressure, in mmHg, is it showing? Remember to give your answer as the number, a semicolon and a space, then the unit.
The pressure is 110; mmHg
